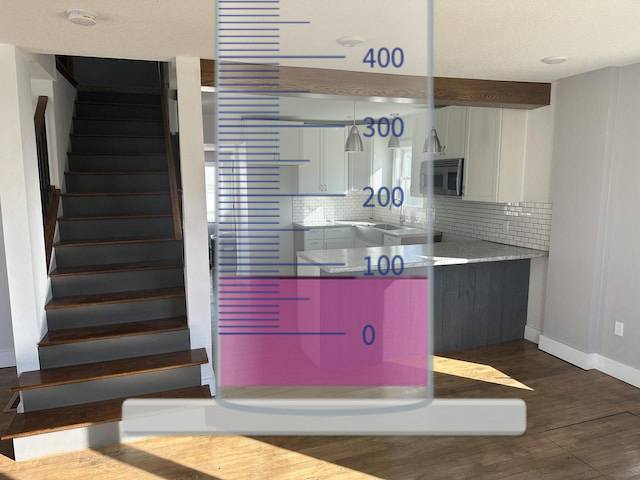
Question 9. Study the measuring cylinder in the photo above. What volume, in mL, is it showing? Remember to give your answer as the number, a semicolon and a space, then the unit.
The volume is 80; mL
